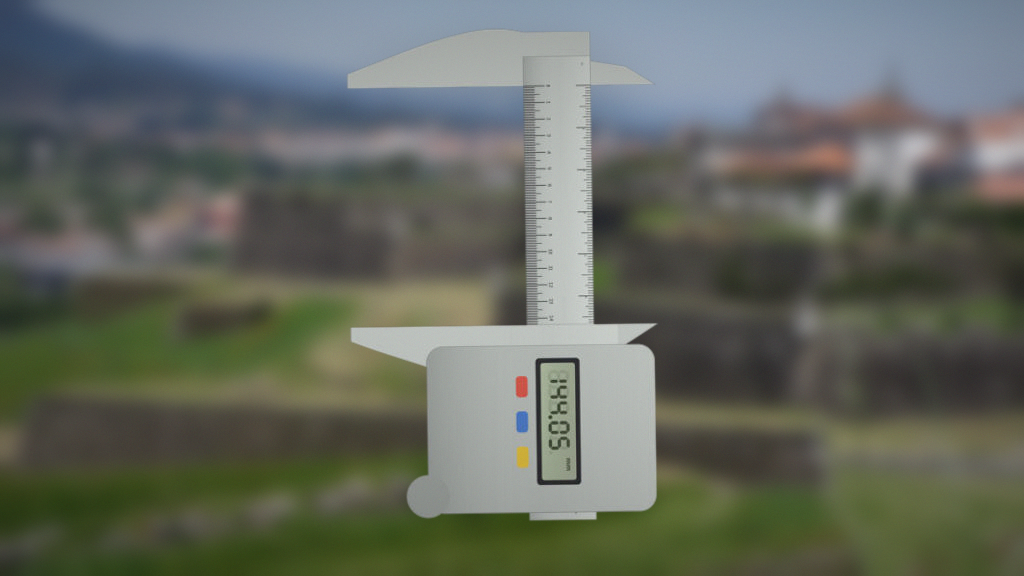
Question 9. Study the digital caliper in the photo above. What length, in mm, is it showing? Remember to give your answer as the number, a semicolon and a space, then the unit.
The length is 144.05; mm
